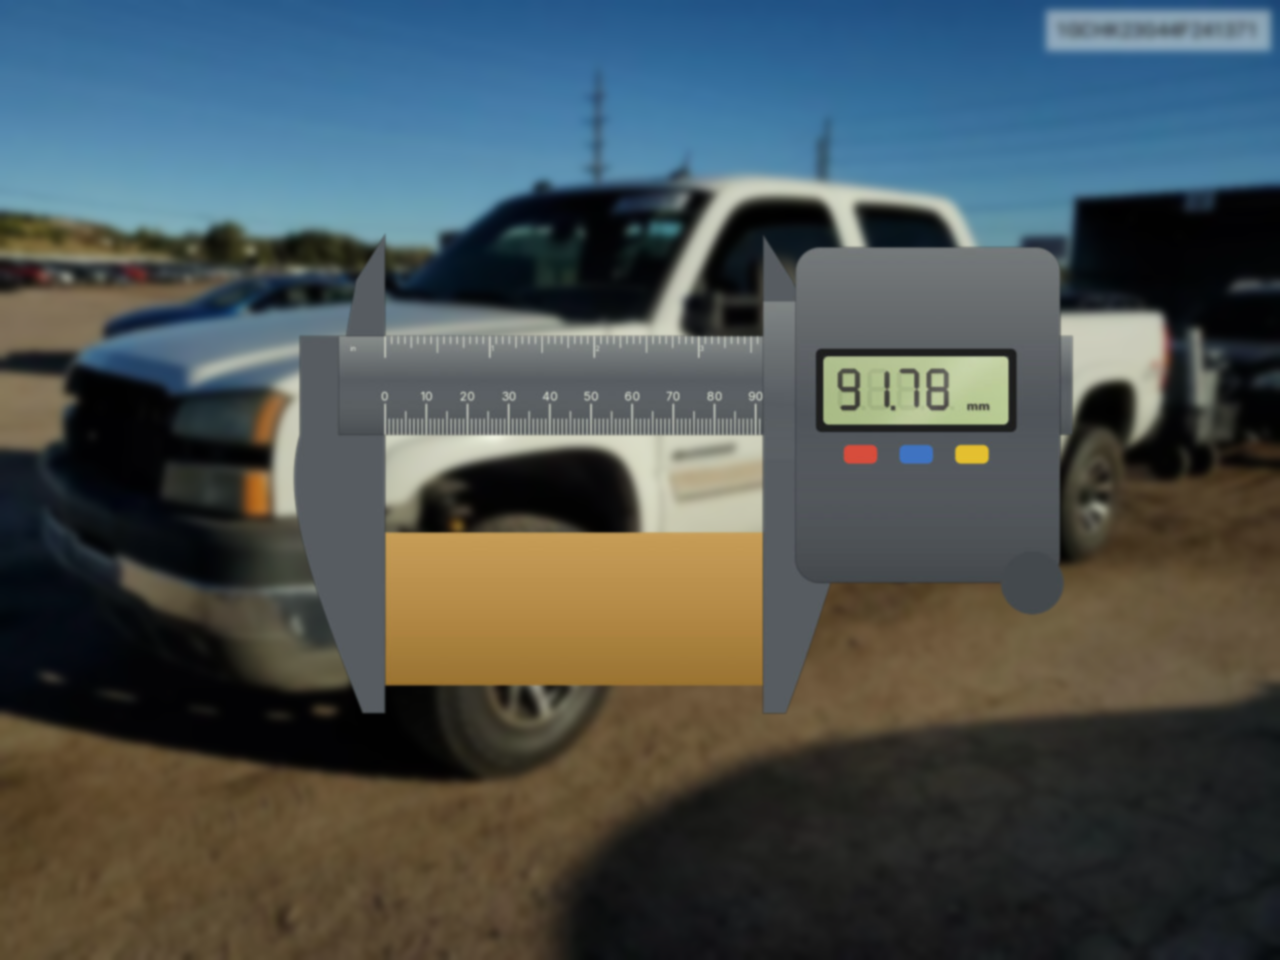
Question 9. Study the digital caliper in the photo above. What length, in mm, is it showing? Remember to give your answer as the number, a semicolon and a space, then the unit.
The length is 91.78; mm
